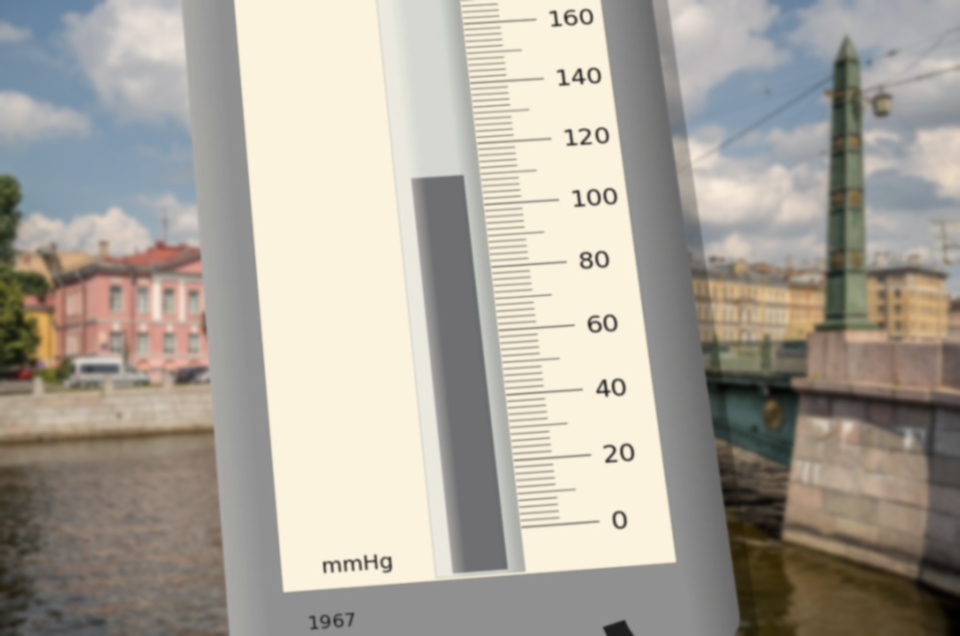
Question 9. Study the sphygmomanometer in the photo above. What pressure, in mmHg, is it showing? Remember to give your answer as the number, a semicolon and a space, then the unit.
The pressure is 110; mmHg
